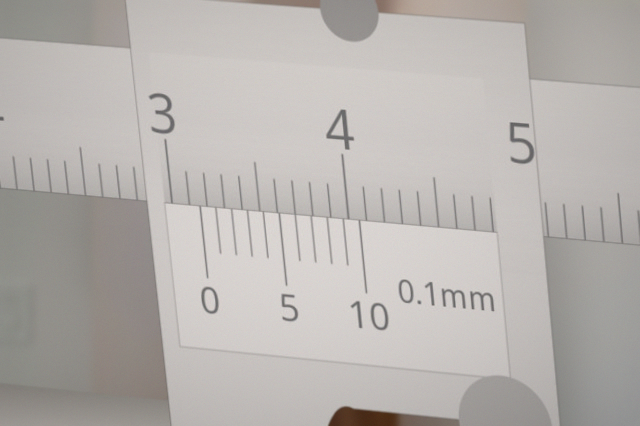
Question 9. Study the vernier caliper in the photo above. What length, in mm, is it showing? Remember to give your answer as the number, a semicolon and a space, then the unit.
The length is 31.6; mm
